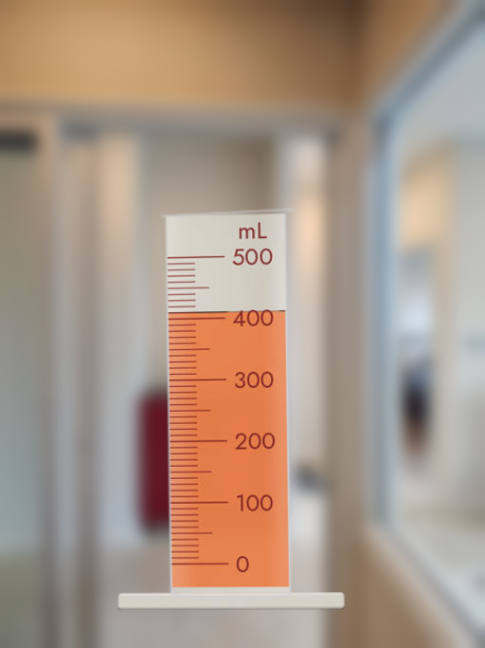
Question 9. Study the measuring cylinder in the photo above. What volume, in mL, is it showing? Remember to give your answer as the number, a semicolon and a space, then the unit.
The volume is 410; mL
